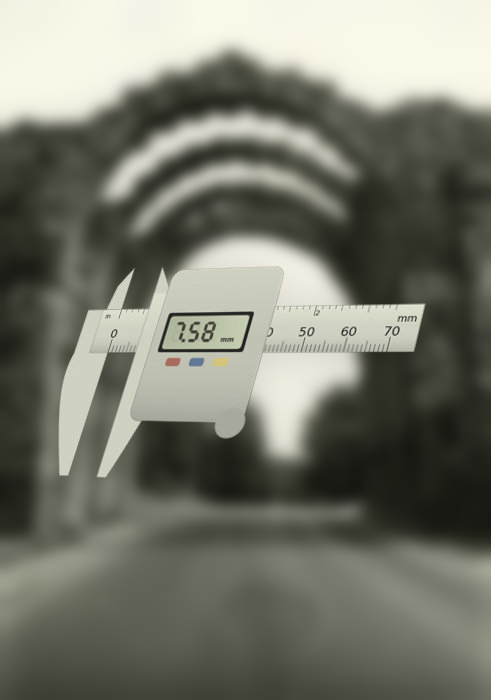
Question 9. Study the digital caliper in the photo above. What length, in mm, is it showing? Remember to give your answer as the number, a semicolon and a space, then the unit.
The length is 7.58; mm
